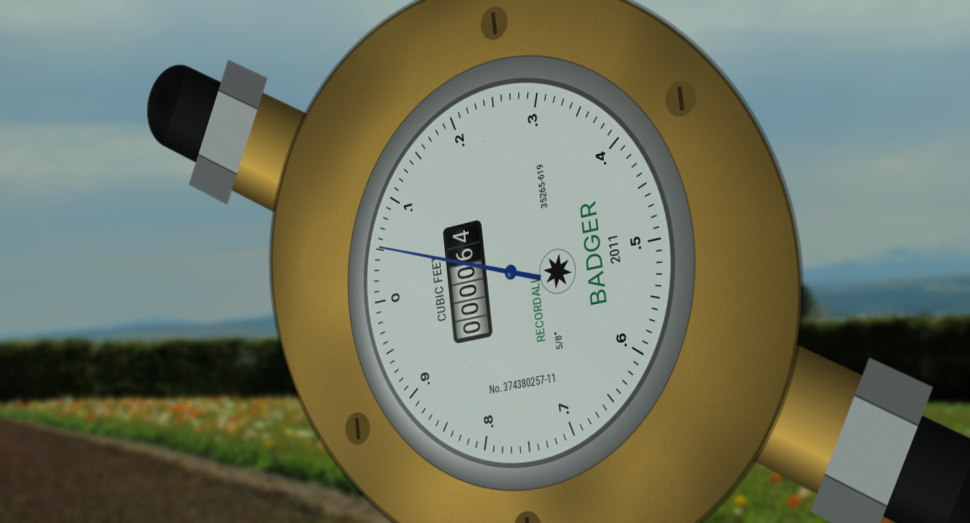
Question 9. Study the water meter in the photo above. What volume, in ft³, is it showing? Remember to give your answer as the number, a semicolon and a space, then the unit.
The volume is 64.05; ft³
